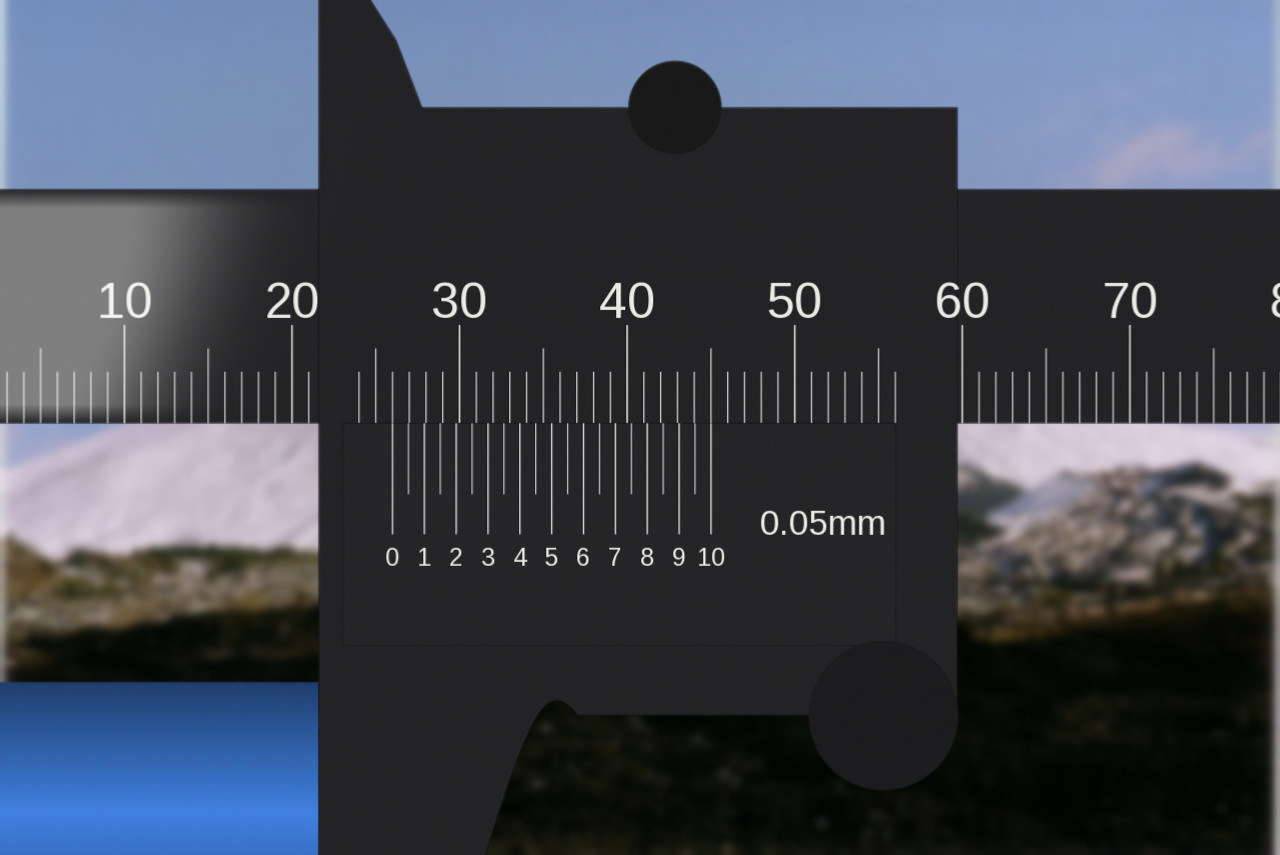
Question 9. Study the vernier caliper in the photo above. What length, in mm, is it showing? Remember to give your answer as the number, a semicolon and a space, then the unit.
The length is 26.0; mm
